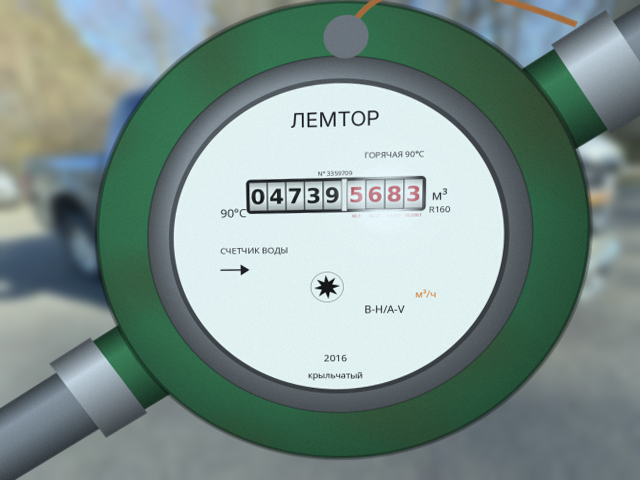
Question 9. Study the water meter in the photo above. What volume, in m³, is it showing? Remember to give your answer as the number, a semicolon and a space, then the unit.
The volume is 4739.5683; m³
